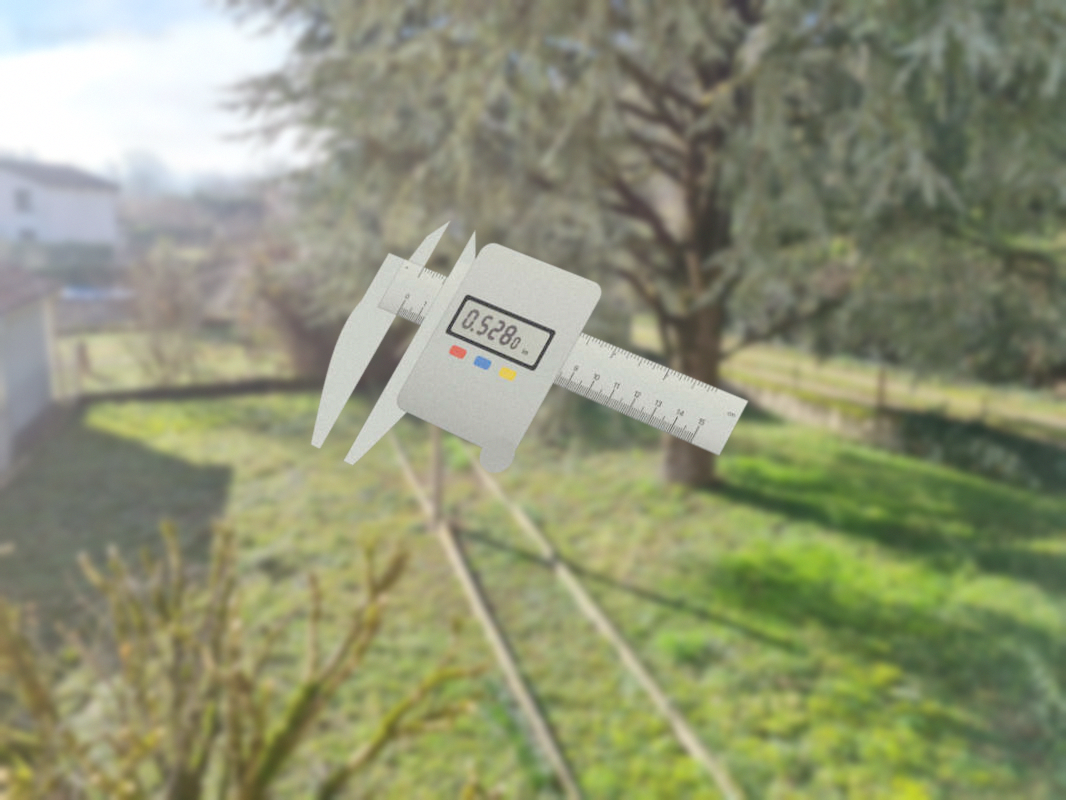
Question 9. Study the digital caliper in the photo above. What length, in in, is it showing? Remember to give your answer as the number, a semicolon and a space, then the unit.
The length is 0.5280; in
